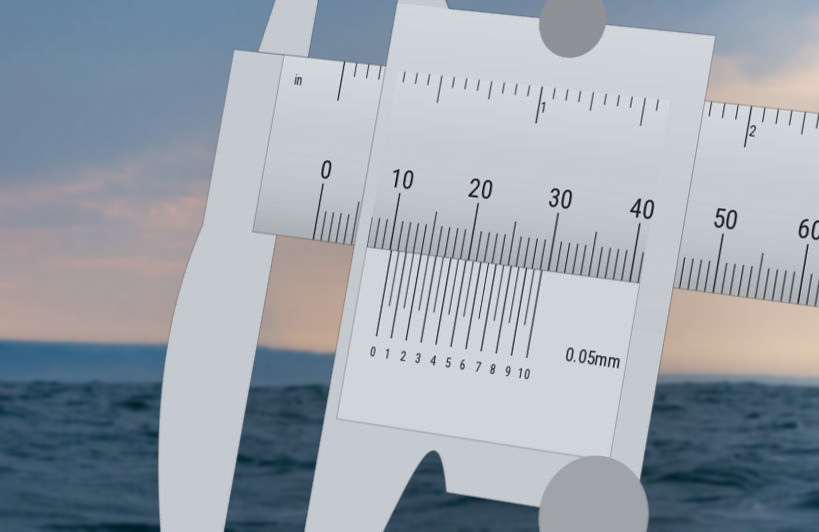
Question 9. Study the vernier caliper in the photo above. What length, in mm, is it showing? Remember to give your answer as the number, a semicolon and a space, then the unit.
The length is 10.2; mm
